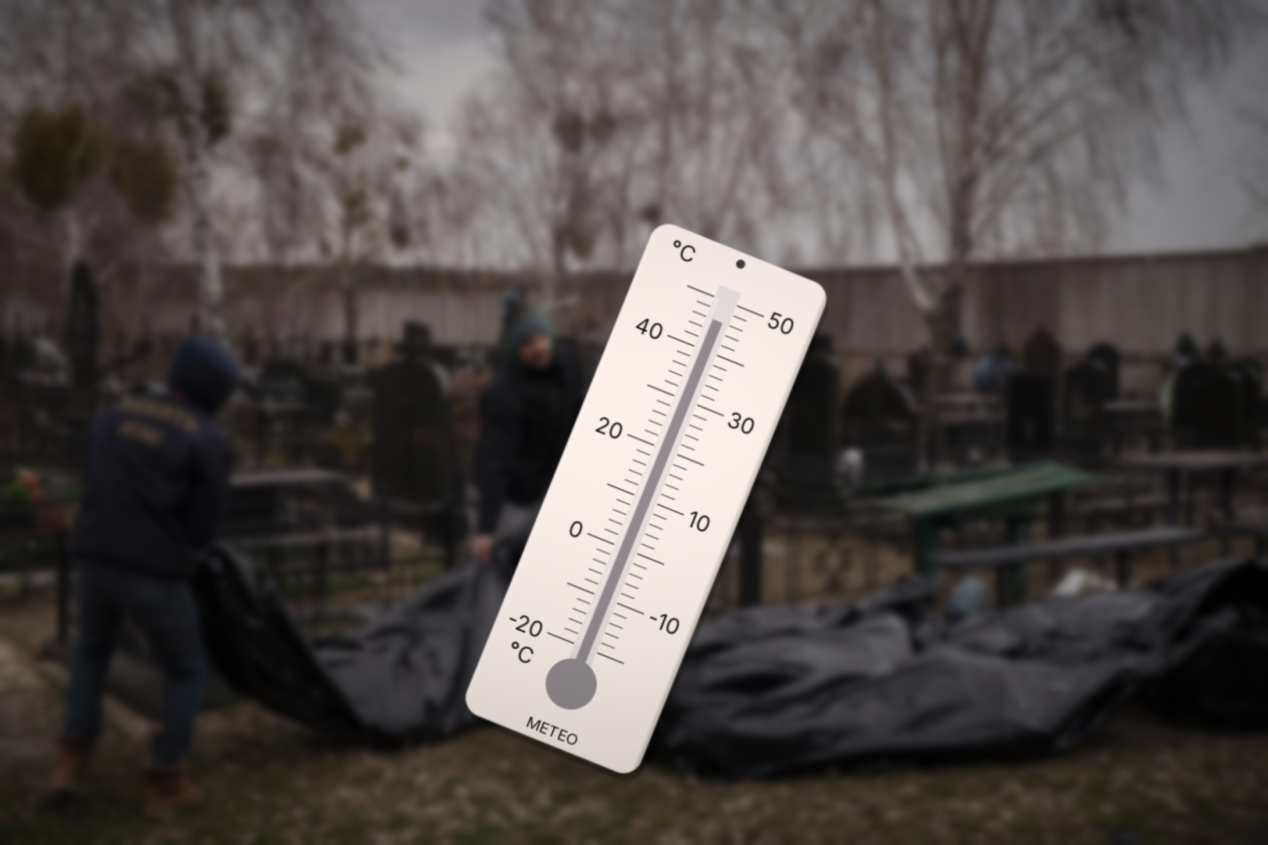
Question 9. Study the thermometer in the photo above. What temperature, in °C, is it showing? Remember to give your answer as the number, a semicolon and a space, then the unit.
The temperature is 46; °C
